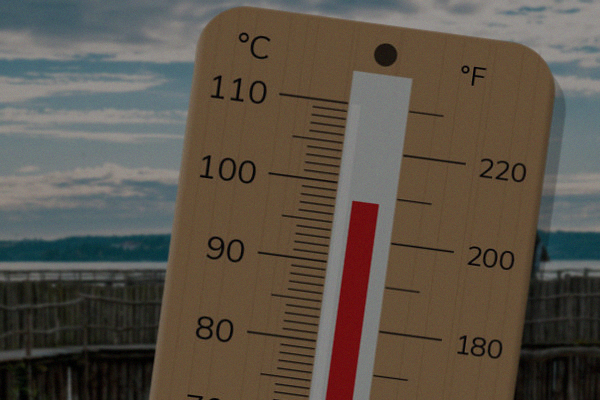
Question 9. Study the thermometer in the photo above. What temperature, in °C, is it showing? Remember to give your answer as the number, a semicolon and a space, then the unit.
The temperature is 98; °C
